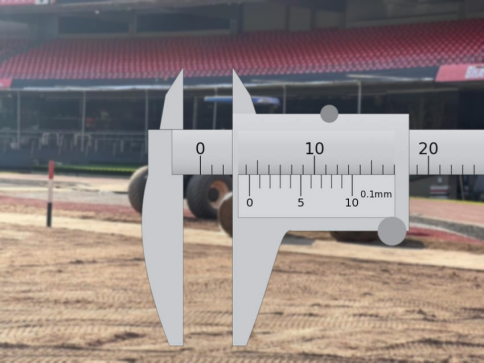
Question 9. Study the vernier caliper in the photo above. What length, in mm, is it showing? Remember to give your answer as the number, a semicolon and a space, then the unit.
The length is 4.3; mm
